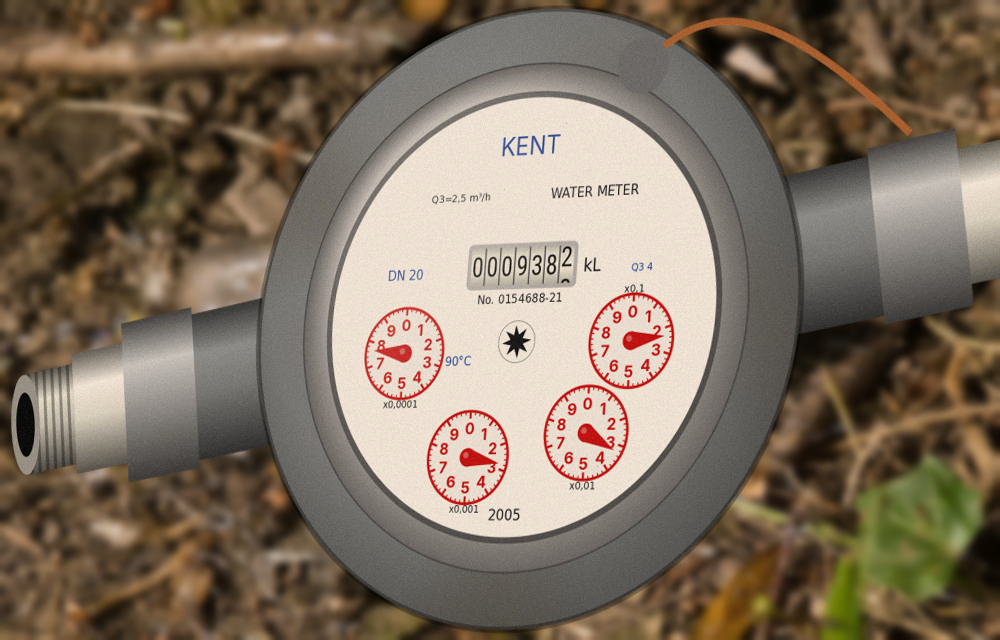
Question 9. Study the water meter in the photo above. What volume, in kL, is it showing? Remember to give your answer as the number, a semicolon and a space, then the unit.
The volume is 9382.2327; kL
